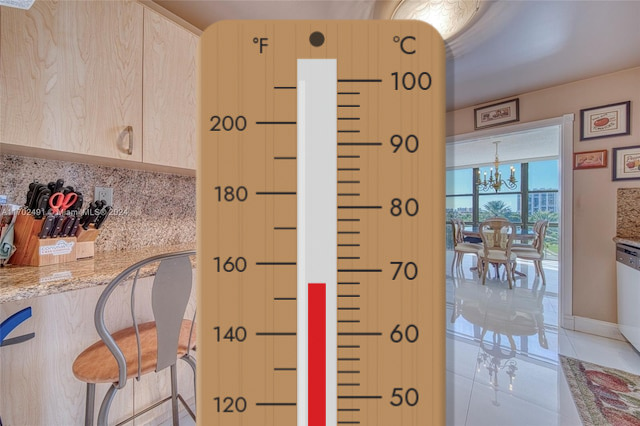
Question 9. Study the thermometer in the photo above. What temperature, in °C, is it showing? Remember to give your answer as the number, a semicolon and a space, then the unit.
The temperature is 68; °C
